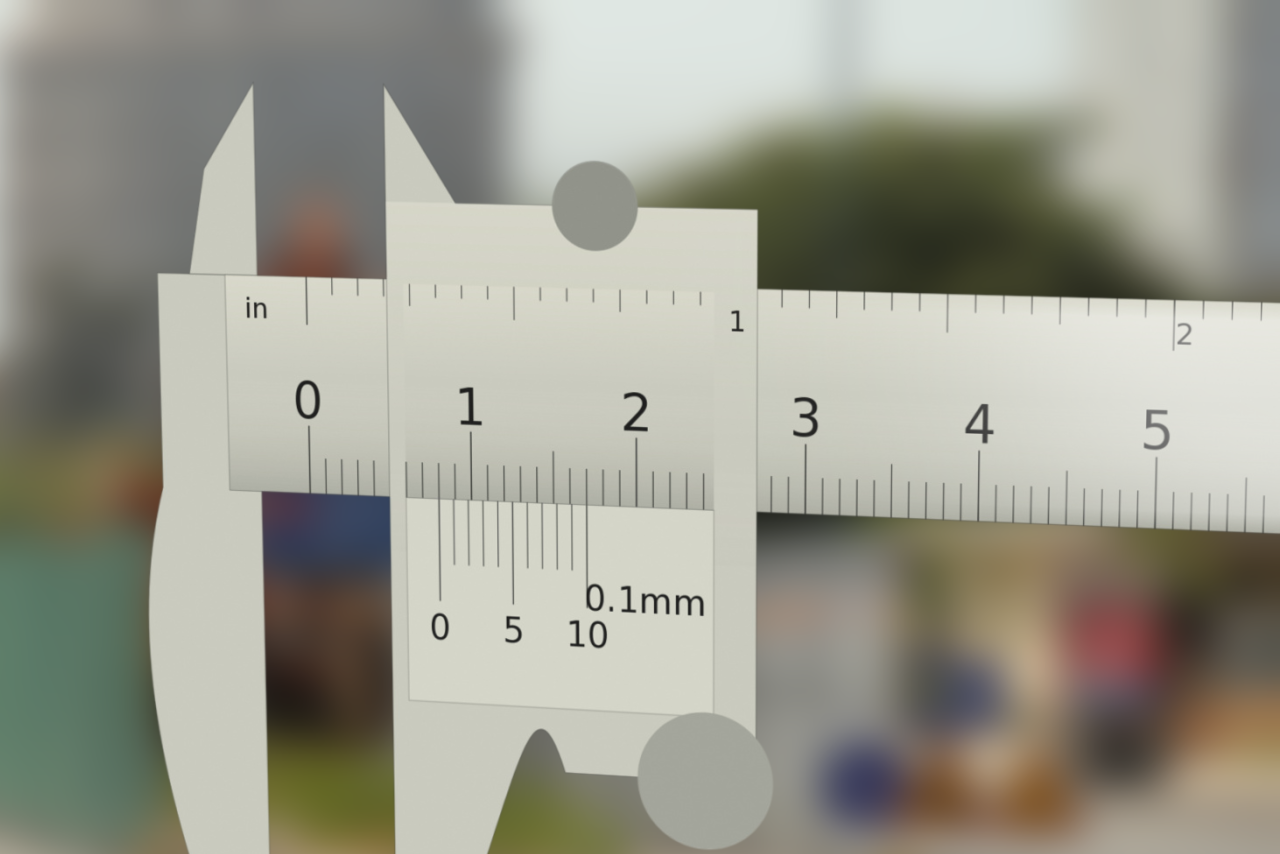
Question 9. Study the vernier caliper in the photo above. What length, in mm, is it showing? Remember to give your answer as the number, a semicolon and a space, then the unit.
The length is 8.0; mm
